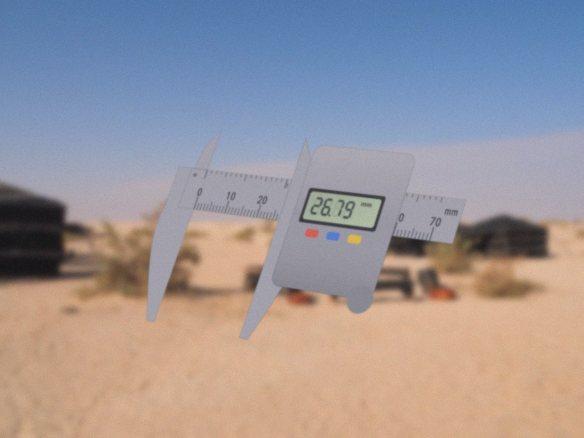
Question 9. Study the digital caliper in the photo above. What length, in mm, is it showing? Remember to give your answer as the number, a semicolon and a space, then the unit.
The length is 26.79; mm
